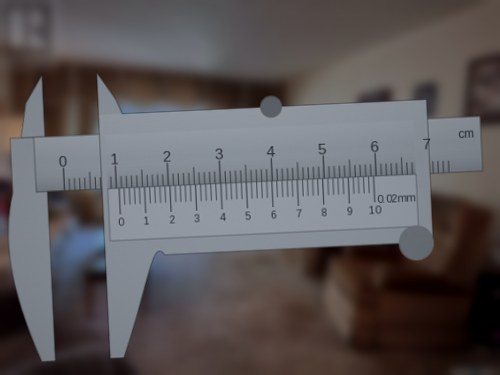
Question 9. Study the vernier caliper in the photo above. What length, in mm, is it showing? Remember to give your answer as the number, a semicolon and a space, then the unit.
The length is 10.5; mm
